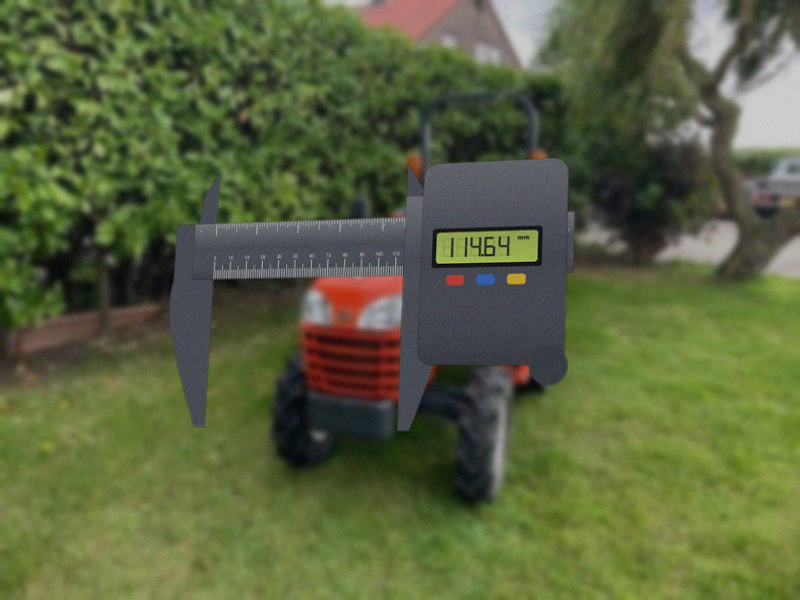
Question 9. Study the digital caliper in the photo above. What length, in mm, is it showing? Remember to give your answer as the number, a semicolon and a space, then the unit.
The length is 114.64; mm
